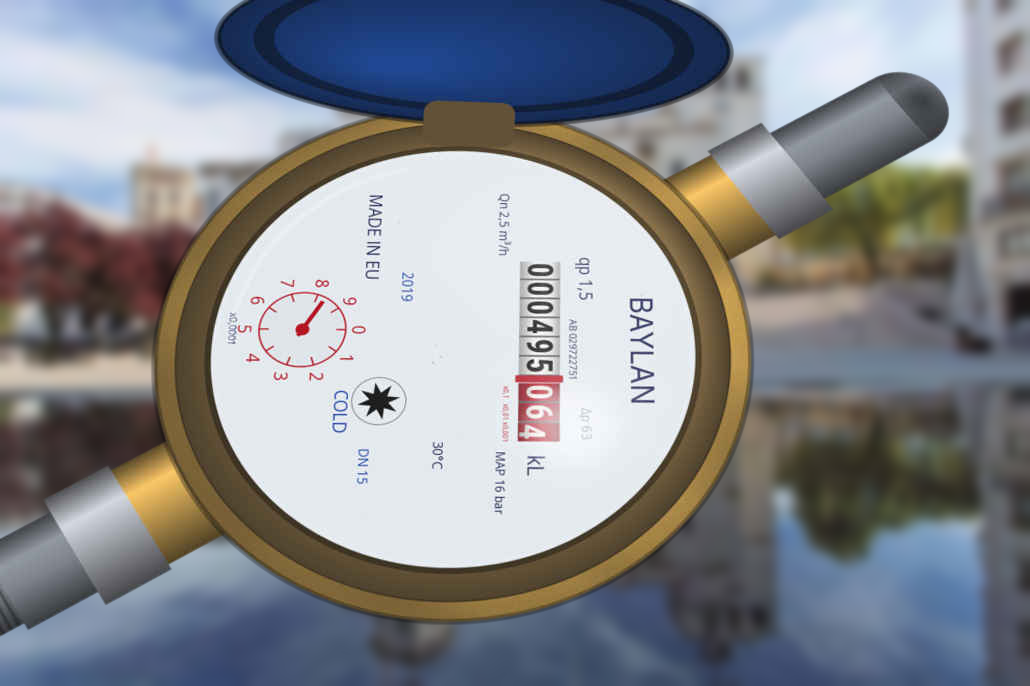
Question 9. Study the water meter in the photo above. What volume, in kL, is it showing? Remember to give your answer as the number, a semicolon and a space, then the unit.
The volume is 495.0638; kL
